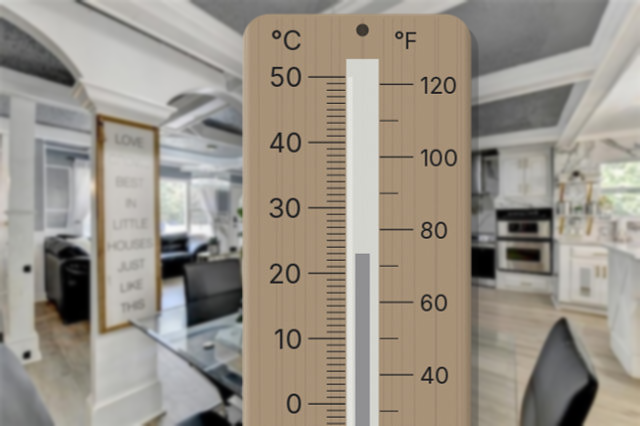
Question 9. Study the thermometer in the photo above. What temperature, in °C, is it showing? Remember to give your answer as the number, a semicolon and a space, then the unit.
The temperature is 23; °C
